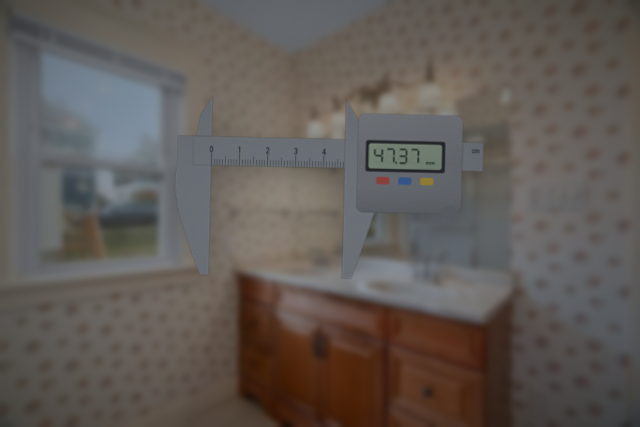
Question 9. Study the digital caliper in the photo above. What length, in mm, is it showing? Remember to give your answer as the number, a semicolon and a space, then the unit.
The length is 47.37; mm
